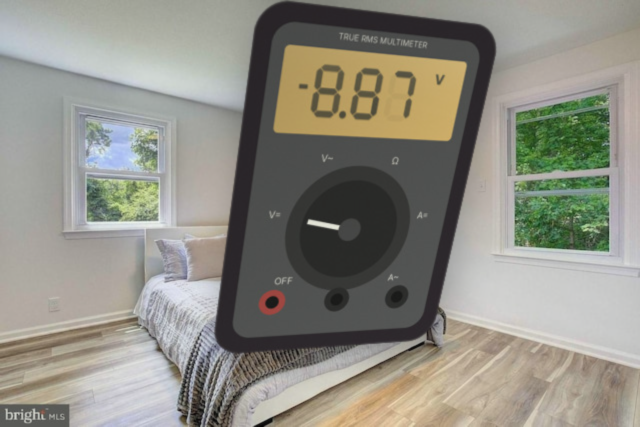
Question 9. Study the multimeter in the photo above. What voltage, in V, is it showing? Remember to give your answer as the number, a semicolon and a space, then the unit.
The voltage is -8.87; V
